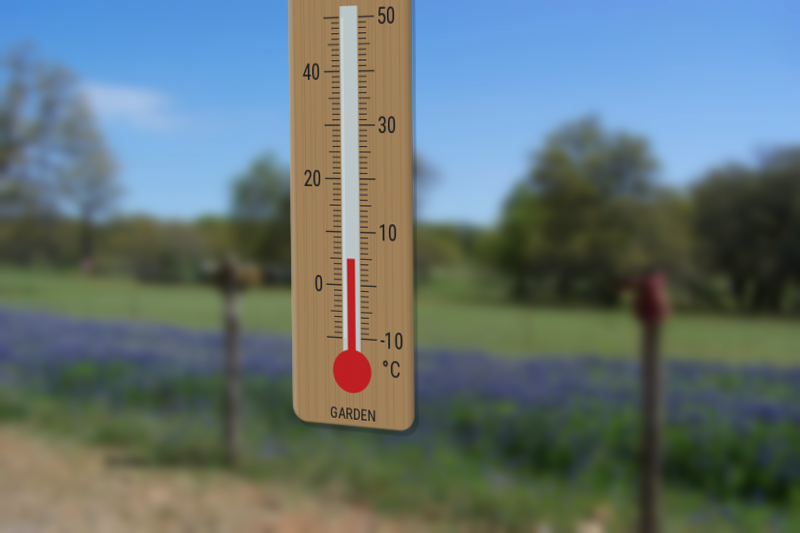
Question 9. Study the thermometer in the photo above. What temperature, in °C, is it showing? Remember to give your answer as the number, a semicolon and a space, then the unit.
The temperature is 5; °C
